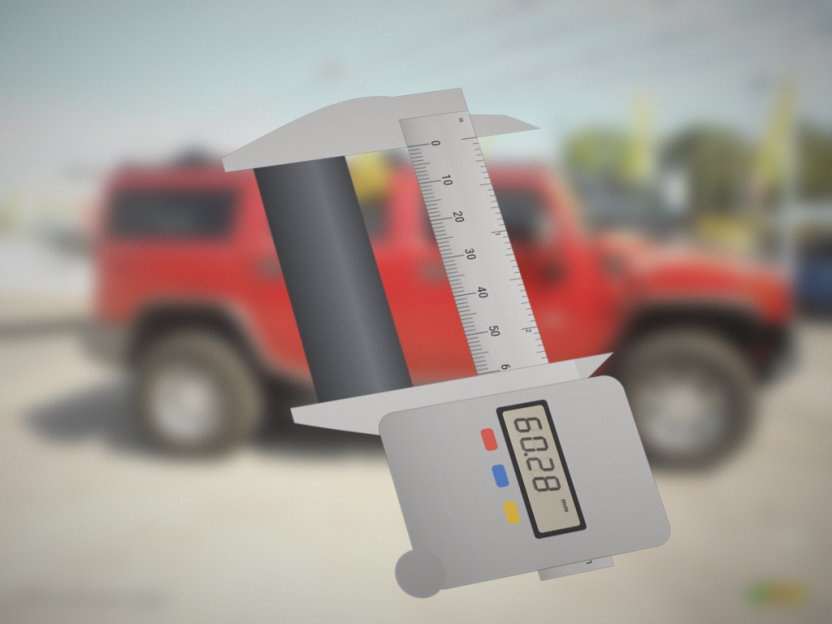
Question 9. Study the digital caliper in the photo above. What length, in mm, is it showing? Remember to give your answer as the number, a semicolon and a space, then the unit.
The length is 60.28; mm
